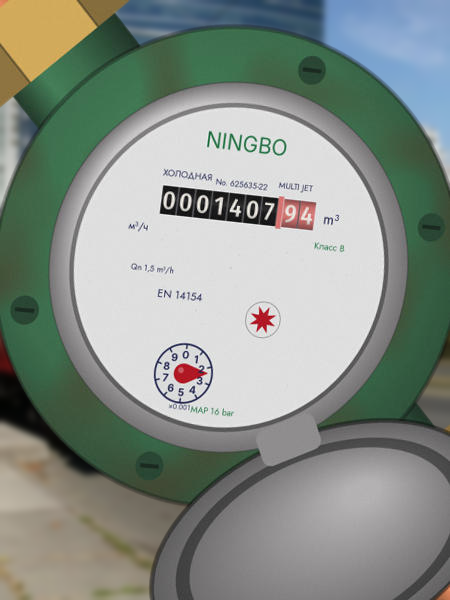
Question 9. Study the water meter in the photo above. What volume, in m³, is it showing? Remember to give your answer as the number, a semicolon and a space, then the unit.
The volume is 1407.942; m³
